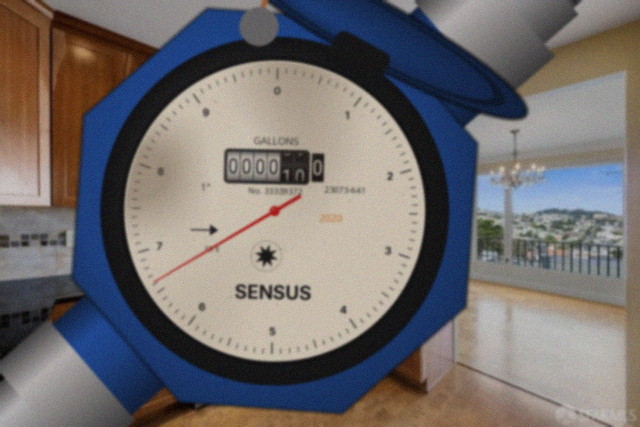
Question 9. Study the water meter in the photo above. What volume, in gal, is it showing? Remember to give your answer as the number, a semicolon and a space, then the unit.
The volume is 96.6; gal
